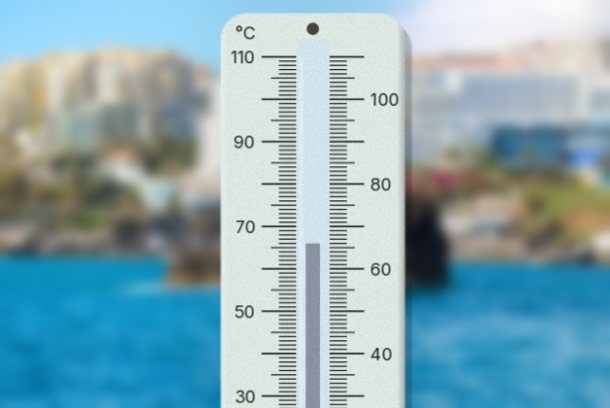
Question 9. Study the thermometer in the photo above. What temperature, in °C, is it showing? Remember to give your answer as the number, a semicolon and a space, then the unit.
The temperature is 66; °C
